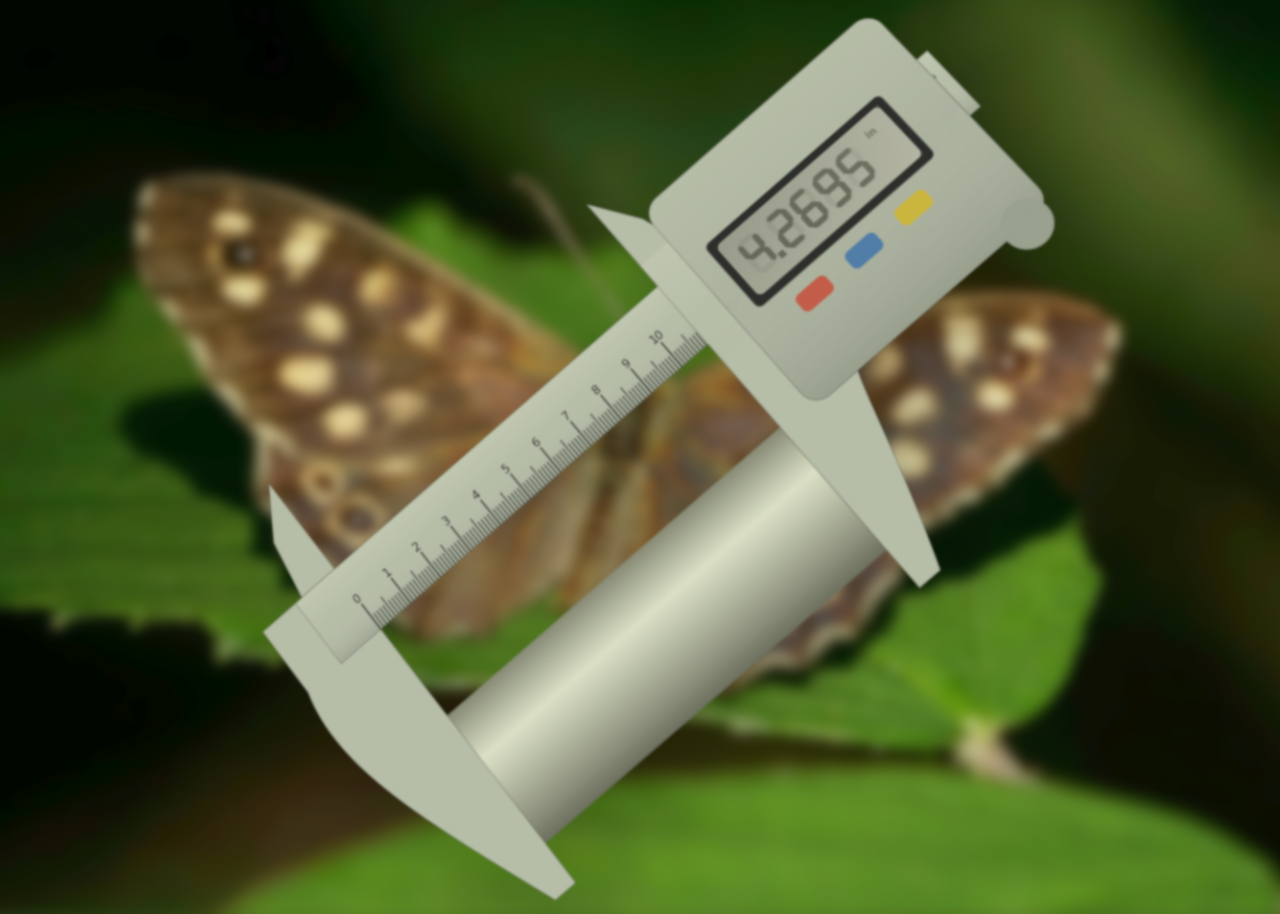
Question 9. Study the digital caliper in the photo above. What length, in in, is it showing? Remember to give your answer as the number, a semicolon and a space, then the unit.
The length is 4.2695; in
